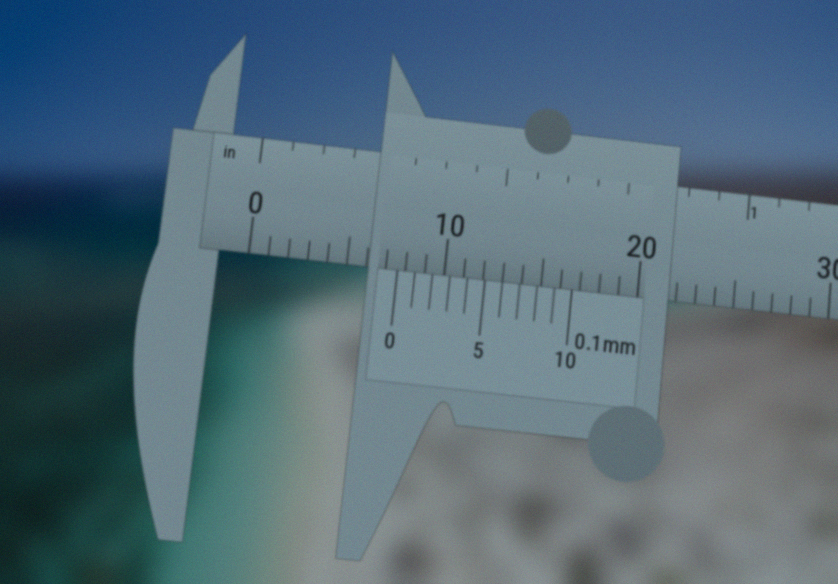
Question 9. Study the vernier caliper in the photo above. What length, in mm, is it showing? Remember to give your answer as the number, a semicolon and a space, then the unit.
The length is 7.6; mm
